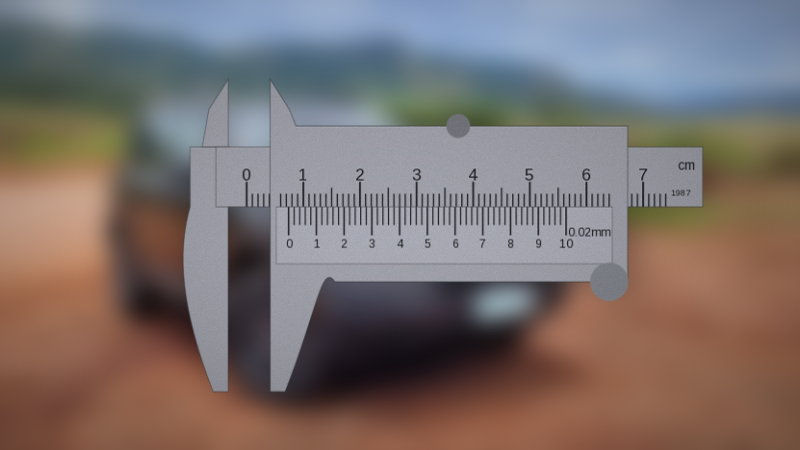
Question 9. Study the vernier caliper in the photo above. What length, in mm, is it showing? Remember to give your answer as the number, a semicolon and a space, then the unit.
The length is 7.4; mm
